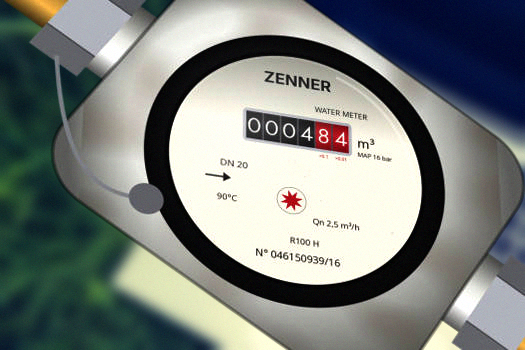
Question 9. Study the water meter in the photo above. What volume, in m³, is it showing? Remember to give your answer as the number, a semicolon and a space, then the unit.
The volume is 4.84; m³
